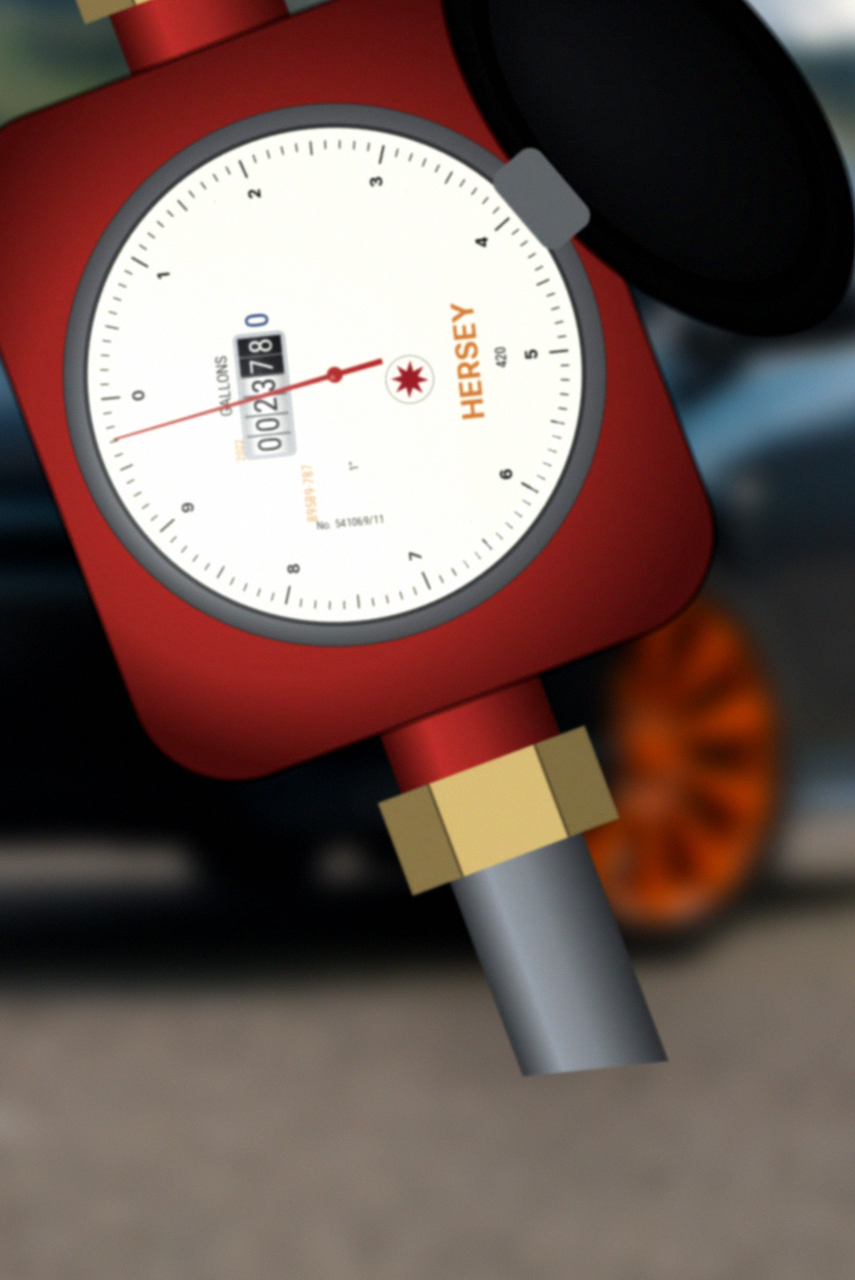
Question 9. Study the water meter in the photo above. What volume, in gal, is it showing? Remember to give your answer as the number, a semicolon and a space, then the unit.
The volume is 23779.7; gal
